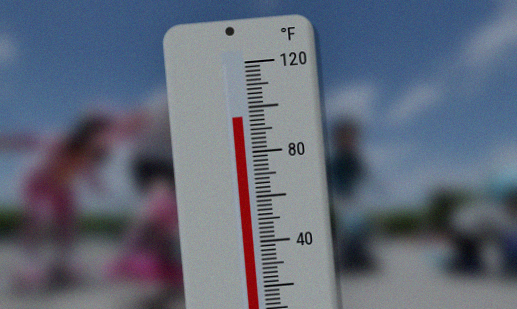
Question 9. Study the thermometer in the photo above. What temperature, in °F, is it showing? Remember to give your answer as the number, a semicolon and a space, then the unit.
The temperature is 96; °F
